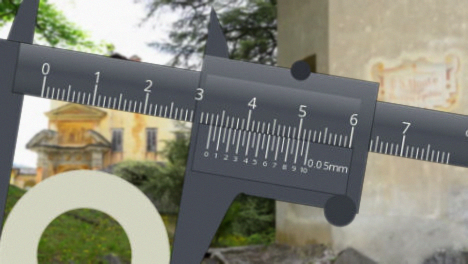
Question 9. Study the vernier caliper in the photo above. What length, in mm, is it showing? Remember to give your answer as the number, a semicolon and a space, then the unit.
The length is 33.0; mm
